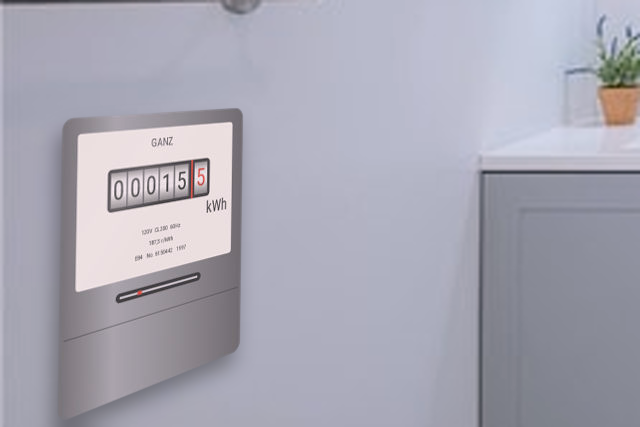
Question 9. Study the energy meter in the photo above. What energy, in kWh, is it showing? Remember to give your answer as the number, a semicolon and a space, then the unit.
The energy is 15.5; kWh
